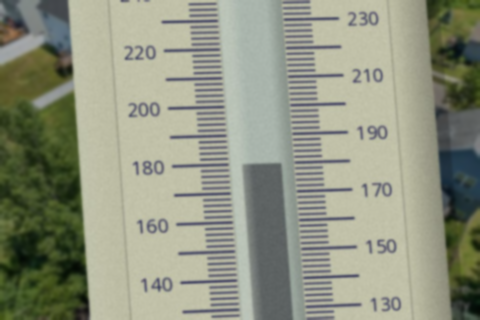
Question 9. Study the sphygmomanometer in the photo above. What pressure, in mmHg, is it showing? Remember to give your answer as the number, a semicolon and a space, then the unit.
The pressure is 180; mmHg
